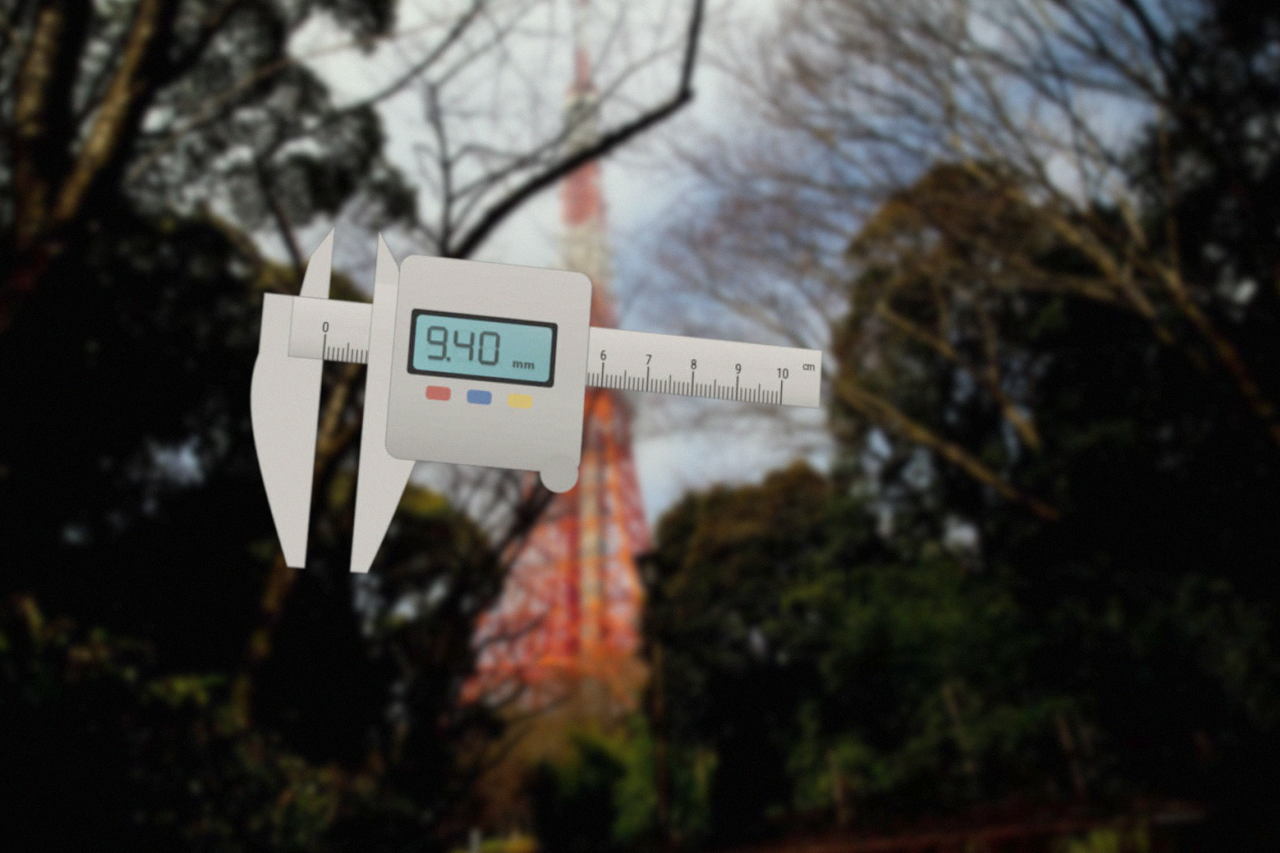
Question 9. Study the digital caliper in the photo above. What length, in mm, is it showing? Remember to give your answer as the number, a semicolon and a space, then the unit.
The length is 9.40; mm
